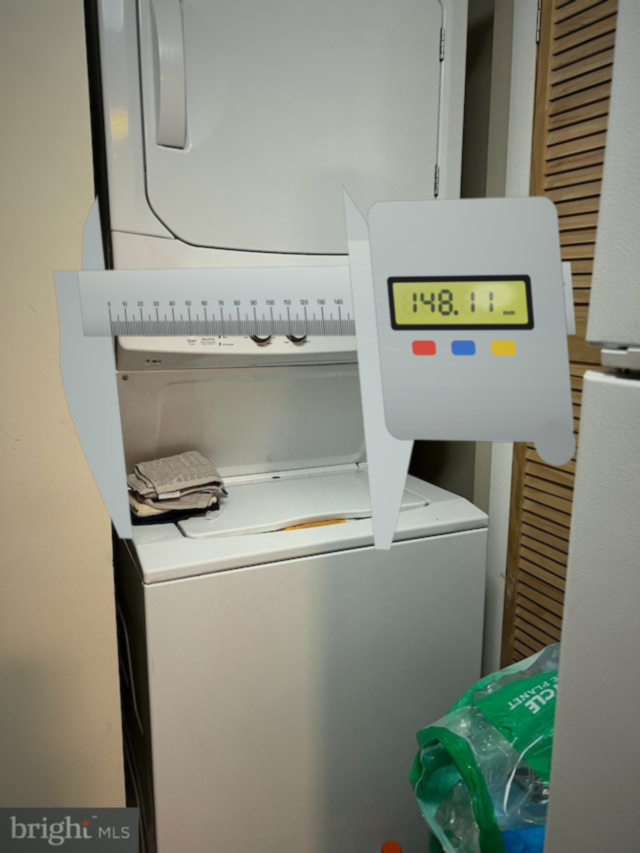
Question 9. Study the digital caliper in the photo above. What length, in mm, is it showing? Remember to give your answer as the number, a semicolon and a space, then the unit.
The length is 148.11; mm
